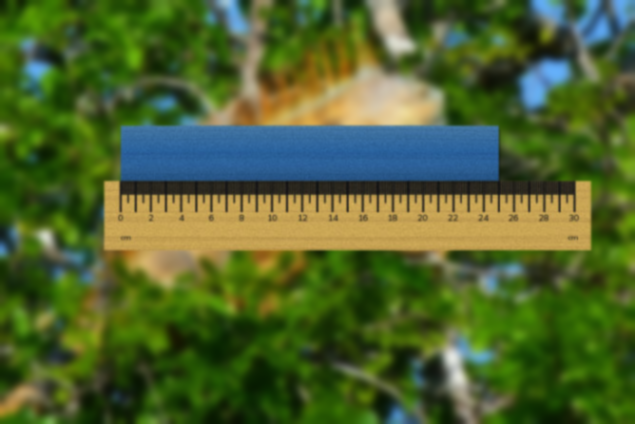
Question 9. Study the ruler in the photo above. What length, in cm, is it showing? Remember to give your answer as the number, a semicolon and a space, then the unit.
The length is 25; cm
